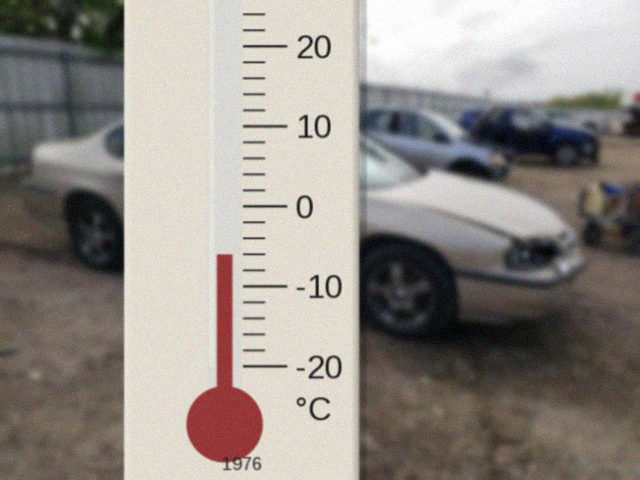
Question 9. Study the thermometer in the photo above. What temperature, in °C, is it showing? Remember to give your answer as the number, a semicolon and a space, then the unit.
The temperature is -6; °C
